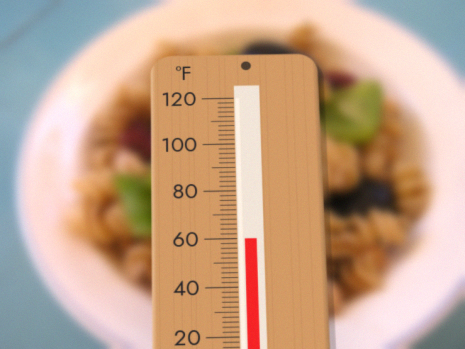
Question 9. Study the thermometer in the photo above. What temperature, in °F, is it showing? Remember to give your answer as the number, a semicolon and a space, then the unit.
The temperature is 60; °F
